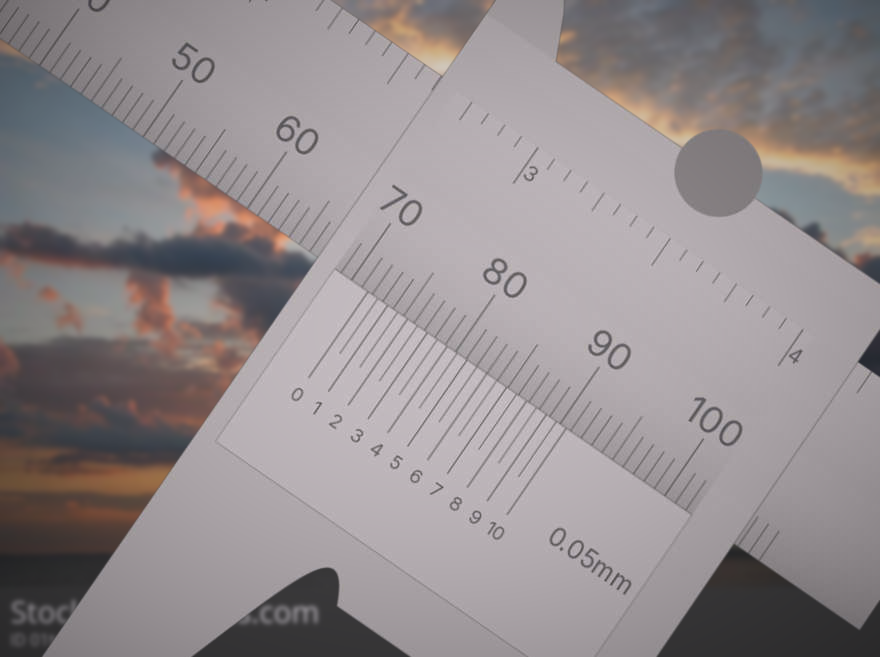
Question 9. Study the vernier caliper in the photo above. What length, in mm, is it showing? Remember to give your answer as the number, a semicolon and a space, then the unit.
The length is 71.6; mm
